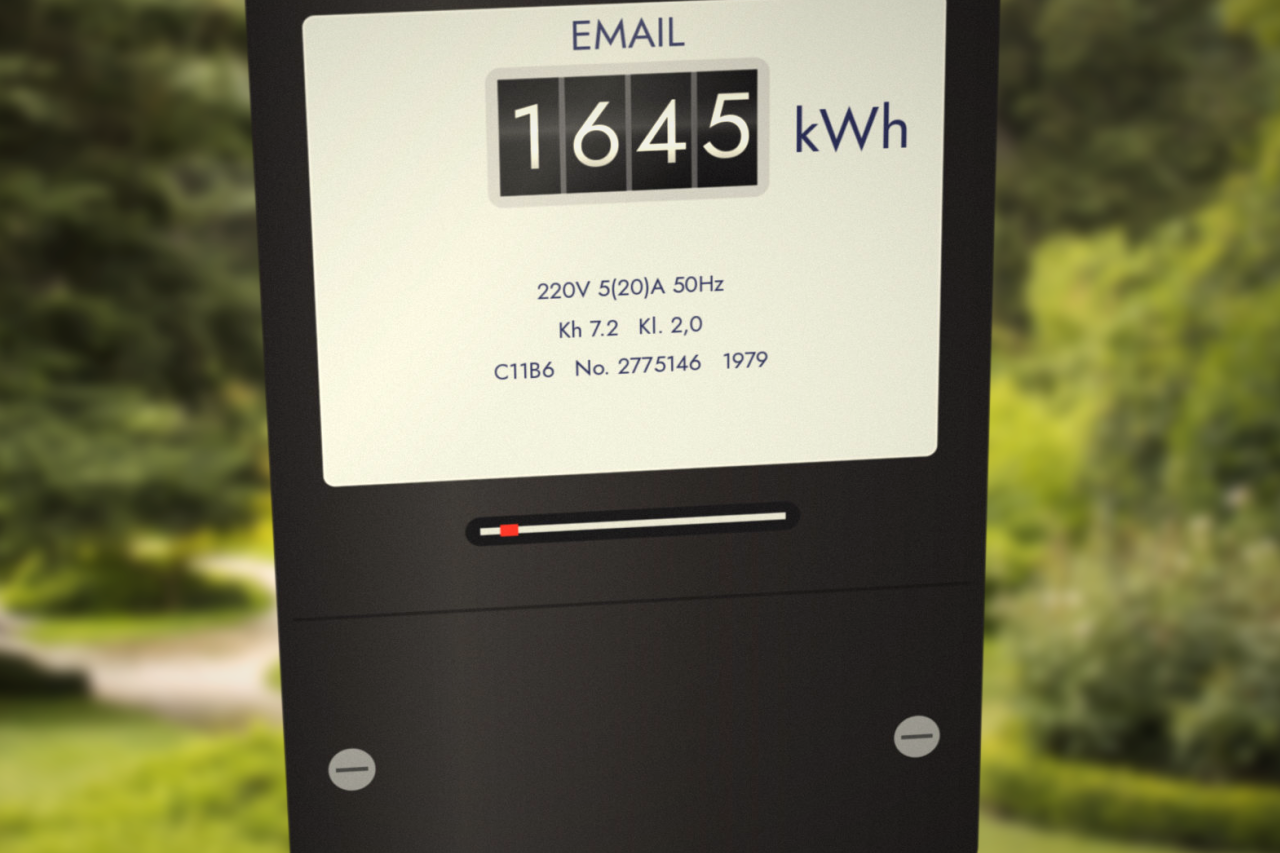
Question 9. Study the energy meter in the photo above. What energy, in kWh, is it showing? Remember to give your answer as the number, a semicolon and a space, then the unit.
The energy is 1645; kWh
